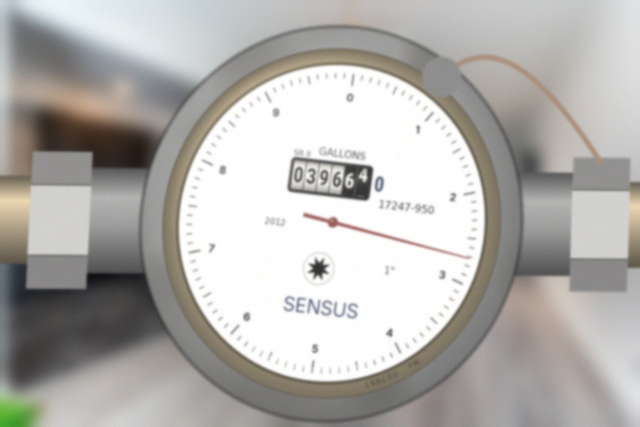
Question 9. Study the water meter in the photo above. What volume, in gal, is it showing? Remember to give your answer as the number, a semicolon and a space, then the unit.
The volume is 396642.7; gal
